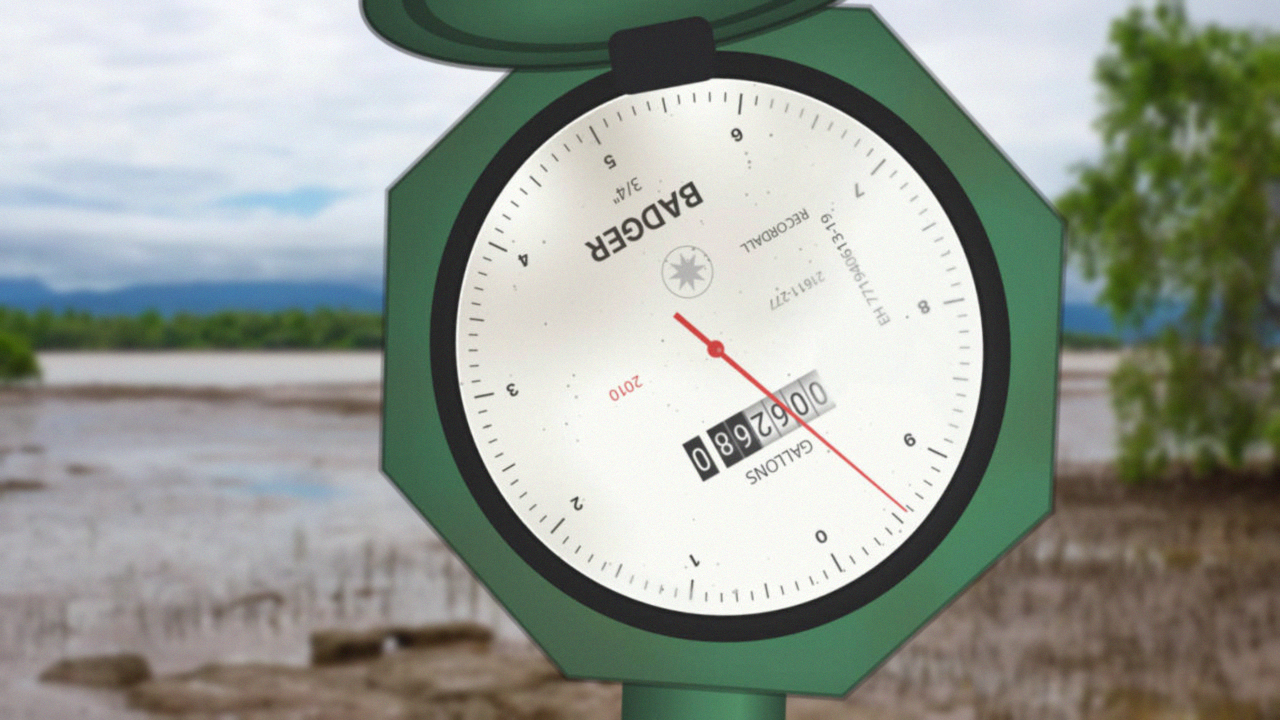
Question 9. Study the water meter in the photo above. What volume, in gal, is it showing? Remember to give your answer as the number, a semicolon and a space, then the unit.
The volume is 62679.4; gal
